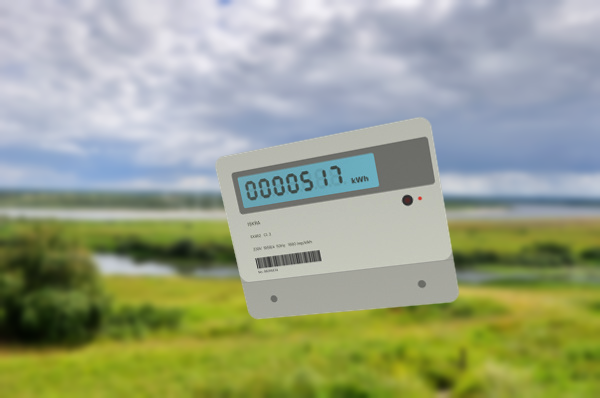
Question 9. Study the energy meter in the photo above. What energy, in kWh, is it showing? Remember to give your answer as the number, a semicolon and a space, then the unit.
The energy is 517; kWh
